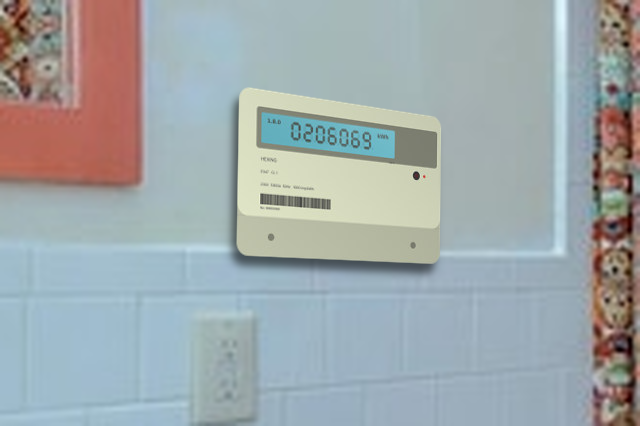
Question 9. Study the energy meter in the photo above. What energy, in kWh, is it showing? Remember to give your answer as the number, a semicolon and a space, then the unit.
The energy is 206069; kWh
